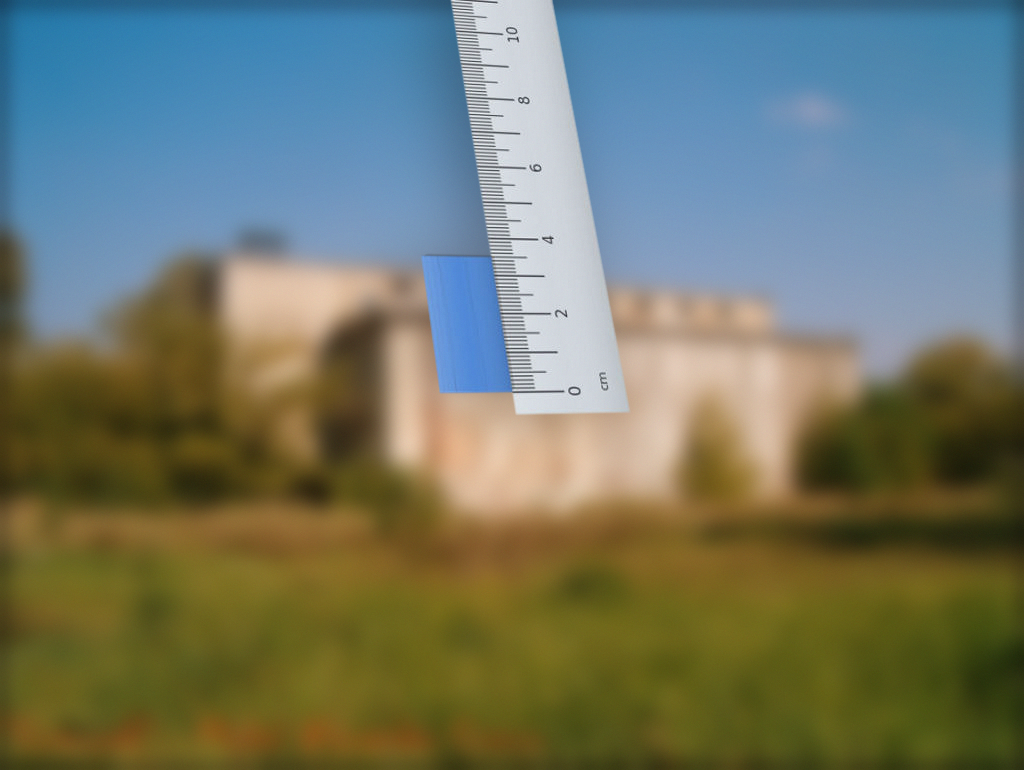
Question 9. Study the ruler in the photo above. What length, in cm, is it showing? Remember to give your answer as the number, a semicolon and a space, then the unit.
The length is 3.5; cm
